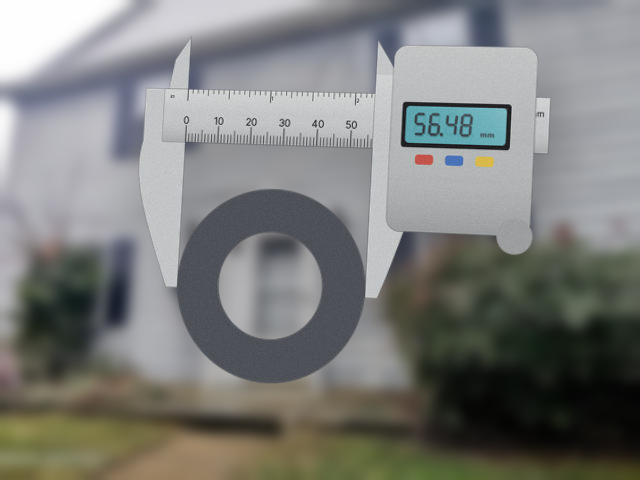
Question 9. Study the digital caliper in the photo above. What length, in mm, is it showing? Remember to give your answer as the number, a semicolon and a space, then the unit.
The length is 56.48; mm
